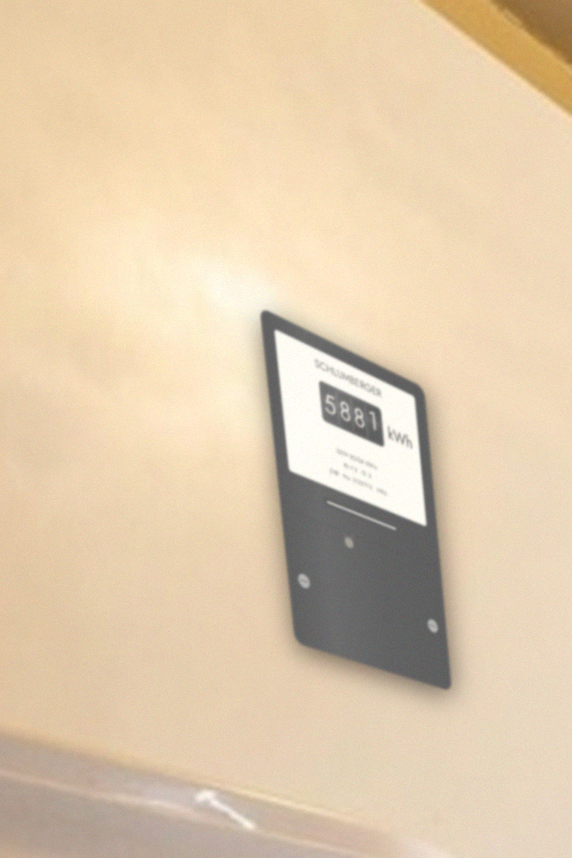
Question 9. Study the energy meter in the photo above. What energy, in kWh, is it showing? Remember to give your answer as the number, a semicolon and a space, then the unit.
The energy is 5881; kWh
